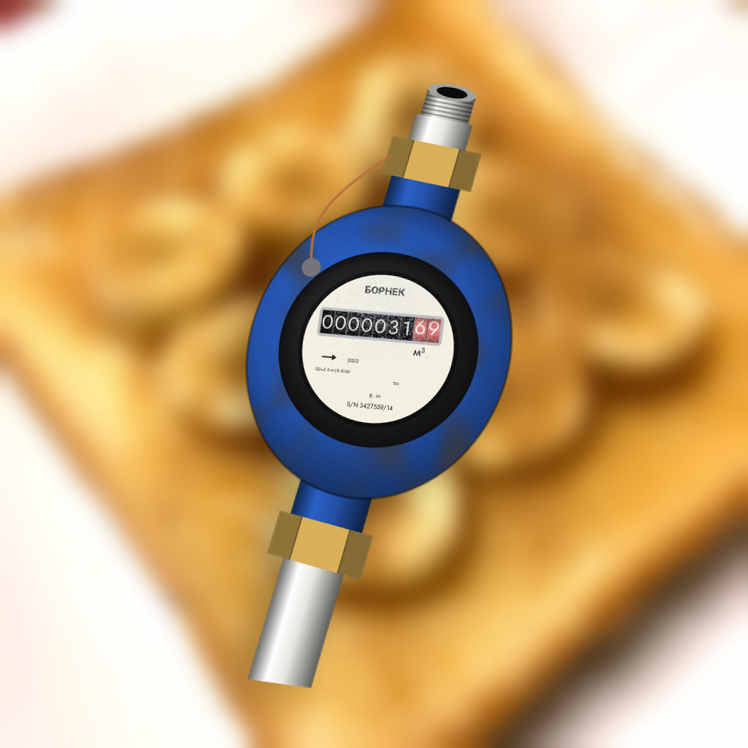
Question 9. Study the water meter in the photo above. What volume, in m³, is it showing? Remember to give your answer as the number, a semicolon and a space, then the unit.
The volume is 31.69; m³
